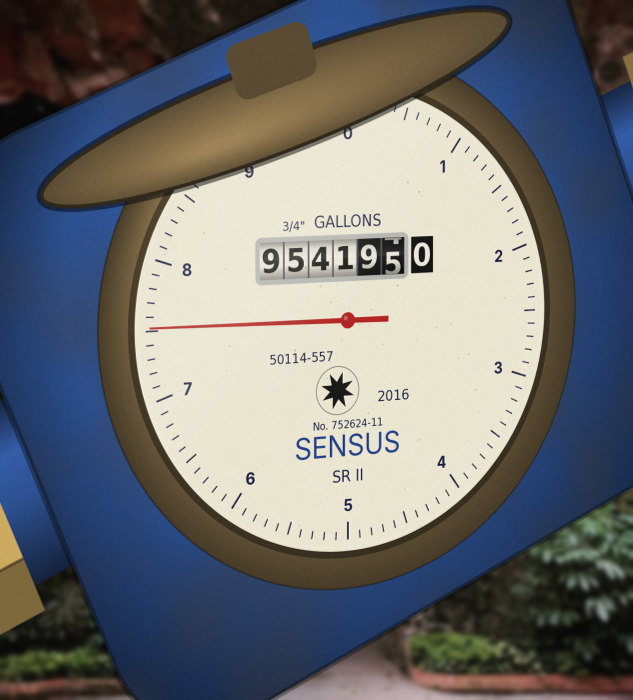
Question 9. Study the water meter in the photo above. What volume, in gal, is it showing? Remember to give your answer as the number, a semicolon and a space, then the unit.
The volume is 9541947.5; gal
